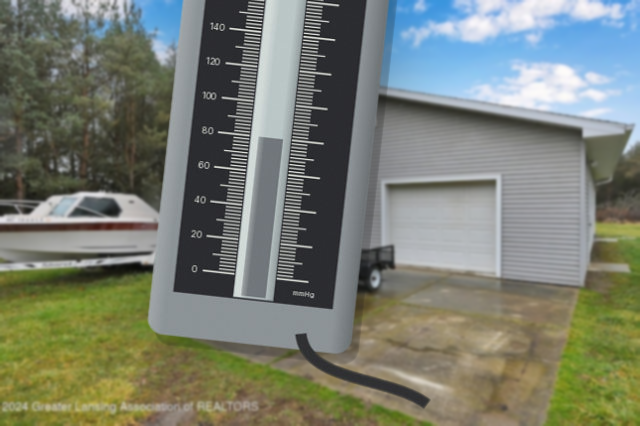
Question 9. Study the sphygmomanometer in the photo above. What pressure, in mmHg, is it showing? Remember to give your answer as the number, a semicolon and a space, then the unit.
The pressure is 80; mmHg
